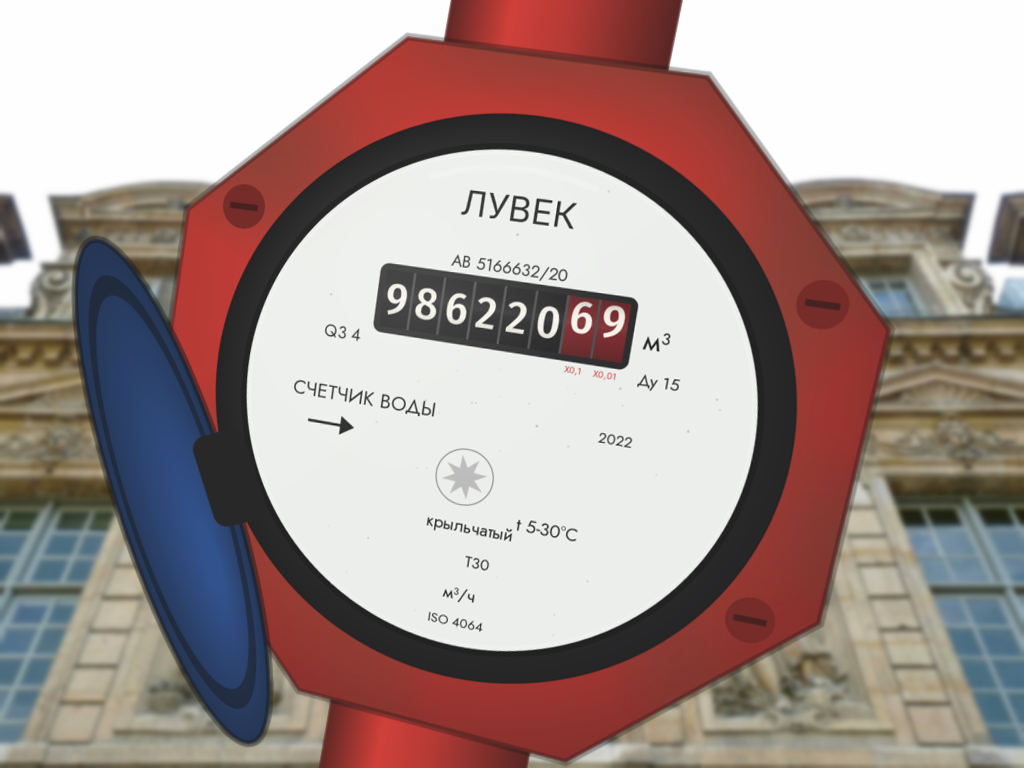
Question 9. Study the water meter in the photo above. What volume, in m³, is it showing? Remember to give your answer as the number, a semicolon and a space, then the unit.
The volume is 986220.69; m³
